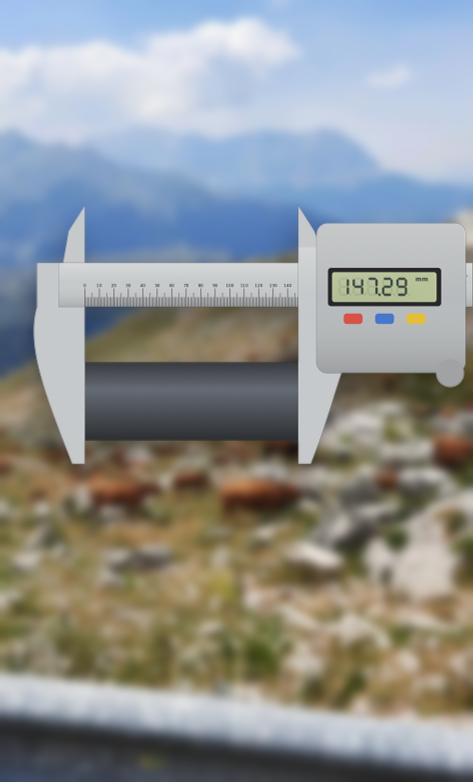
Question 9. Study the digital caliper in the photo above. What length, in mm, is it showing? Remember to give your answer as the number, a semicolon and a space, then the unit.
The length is 147.29; mm
